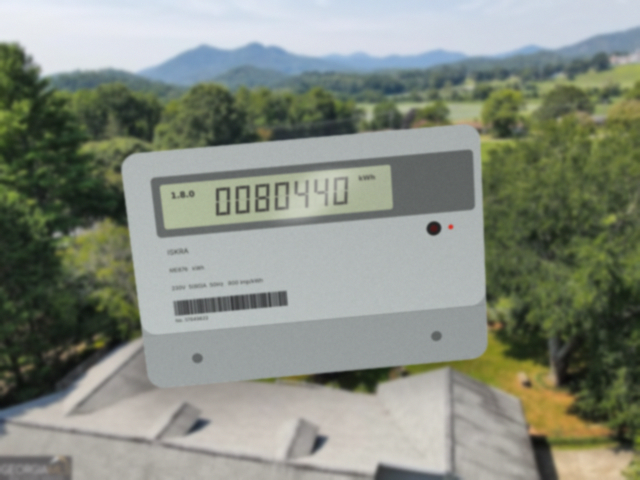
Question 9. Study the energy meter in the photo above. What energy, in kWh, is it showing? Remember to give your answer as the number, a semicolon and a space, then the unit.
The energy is 80440; kWh
